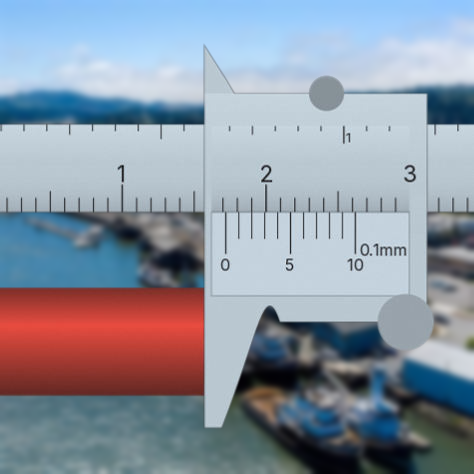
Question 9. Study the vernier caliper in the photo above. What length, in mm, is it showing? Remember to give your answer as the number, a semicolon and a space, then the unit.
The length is 17.2; mm
